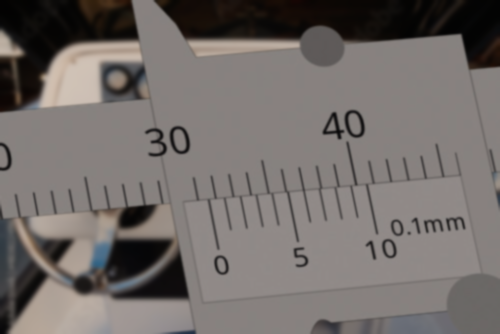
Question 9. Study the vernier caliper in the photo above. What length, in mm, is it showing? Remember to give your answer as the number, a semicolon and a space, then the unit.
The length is 31.6; mm
